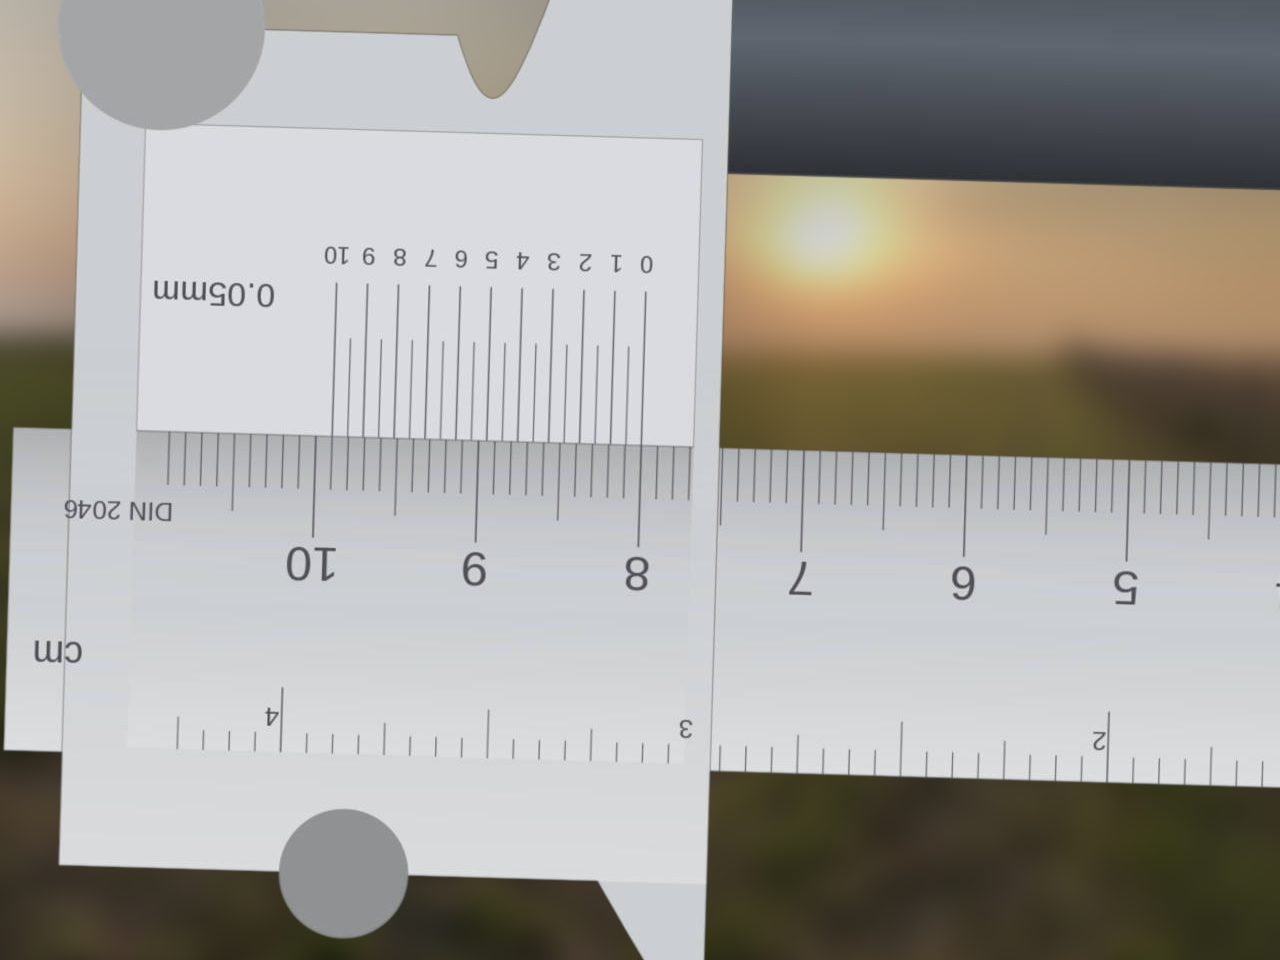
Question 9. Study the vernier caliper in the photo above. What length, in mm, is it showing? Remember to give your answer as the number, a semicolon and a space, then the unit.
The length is 80.0; mm
